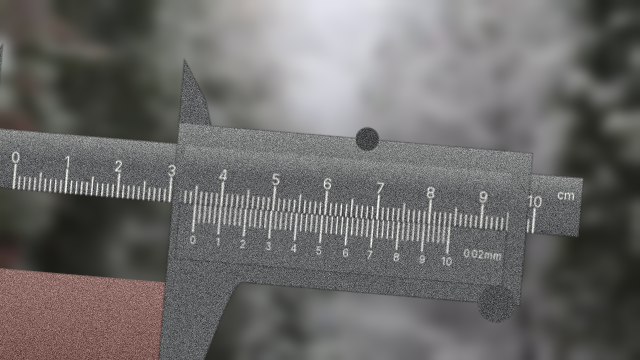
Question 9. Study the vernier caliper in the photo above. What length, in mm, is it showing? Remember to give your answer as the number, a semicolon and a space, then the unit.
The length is 35.0; mm
